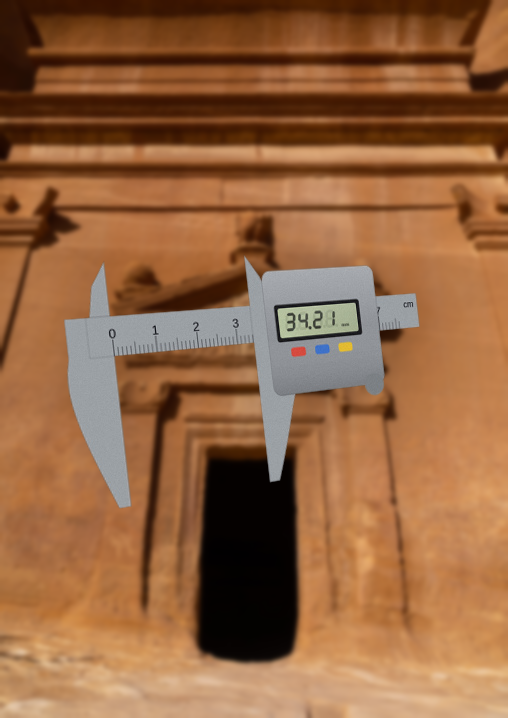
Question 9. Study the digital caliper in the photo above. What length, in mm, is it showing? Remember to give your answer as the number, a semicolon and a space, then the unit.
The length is 34.21; mm
